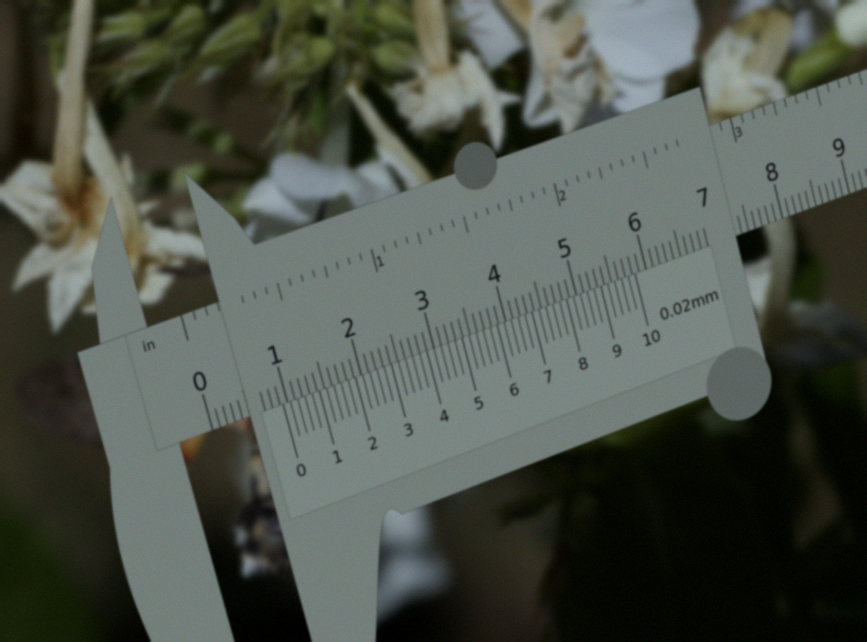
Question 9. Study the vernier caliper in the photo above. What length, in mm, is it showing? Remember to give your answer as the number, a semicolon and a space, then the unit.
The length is 9.4; mm
